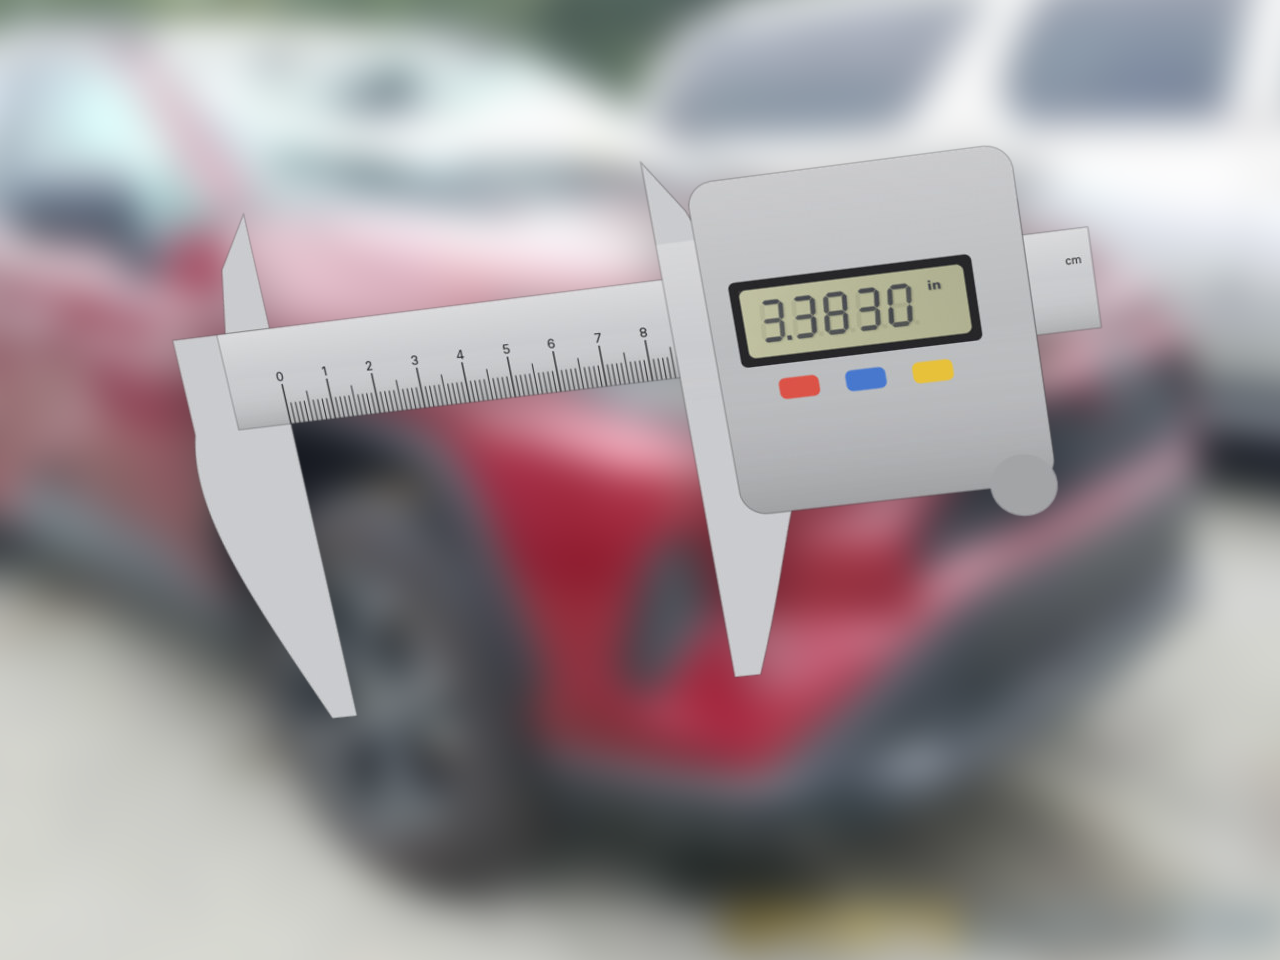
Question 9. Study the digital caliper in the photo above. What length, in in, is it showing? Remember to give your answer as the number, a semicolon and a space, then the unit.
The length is 3.3830; in
